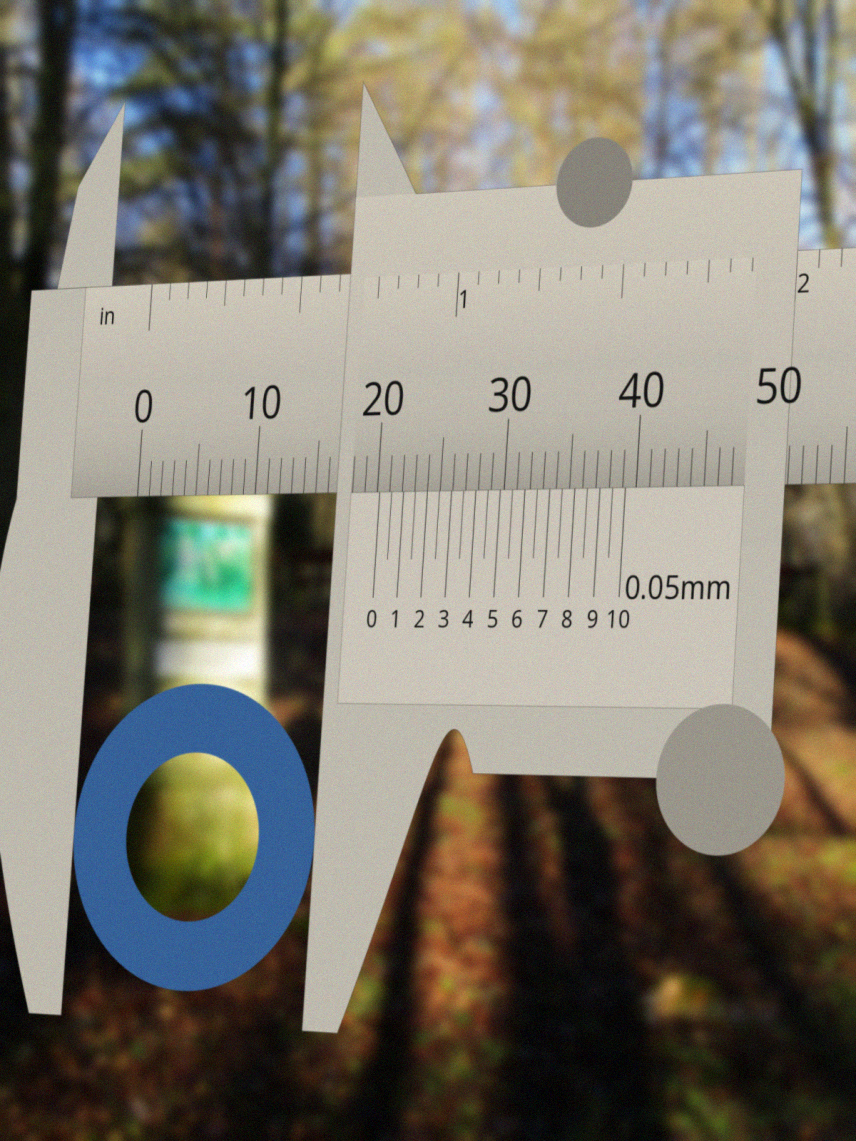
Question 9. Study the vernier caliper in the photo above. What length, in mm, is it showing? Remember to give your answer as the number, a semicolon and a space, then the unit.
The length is 20.2; mm
